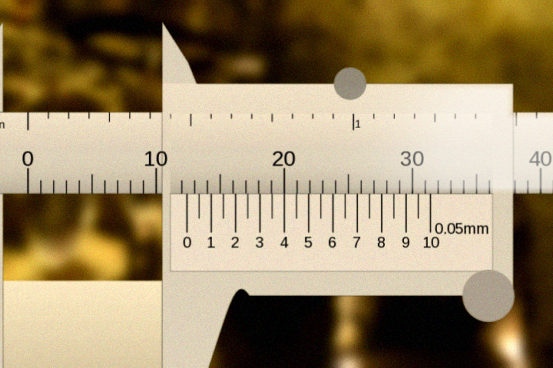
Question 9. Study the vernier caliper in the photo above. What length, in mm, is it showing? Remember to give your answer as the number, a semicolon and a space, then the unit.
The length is 12.4; mm
